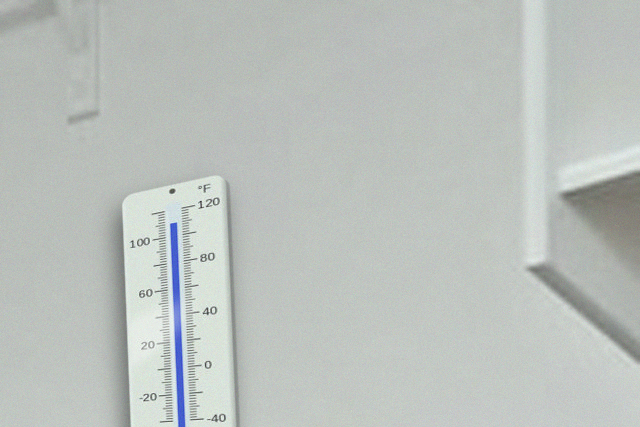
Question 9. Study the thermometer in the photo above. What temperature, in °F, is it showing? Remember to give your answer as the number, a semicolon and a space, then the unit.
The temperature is 110; °F
